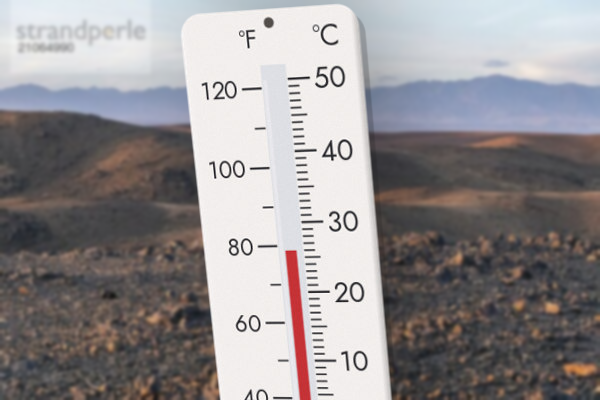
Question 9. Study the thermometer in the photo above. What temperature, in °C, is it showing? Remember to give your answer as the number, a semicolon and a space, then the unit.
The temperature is 26; °C
